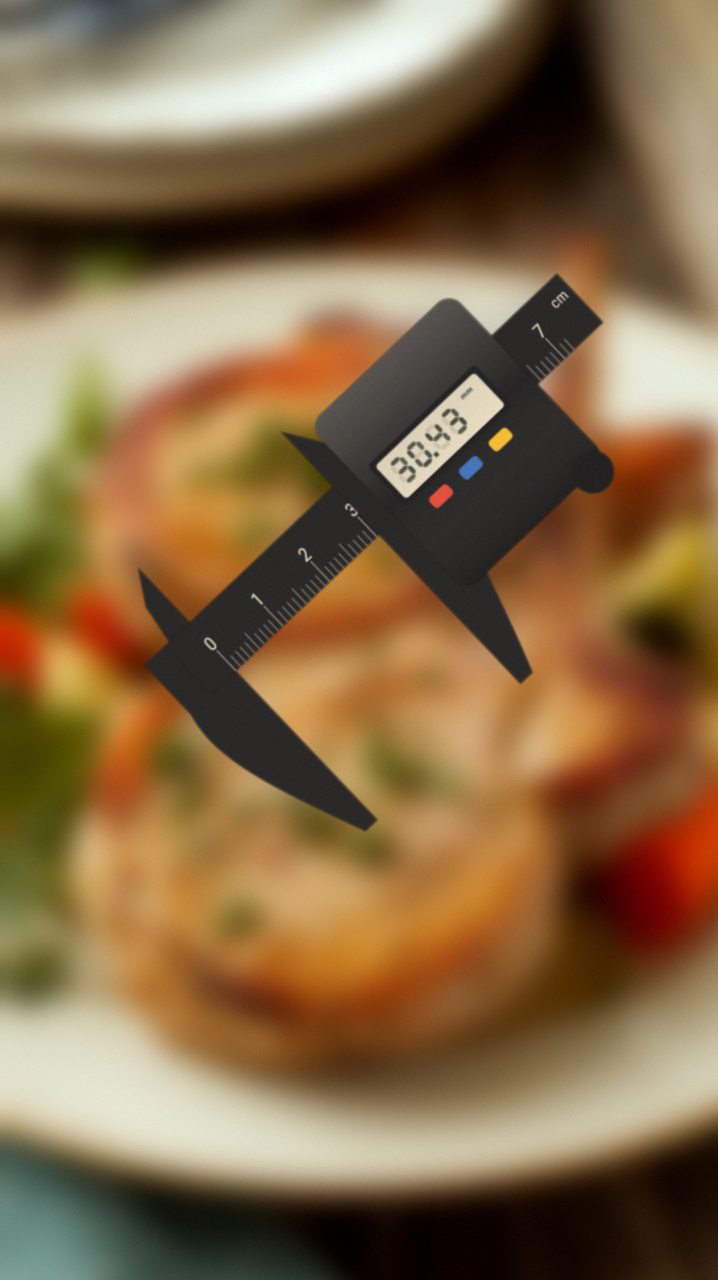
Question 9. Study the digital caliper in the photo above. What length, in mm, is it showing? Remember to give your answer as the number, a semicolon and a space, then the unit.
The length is 30.43; mm
